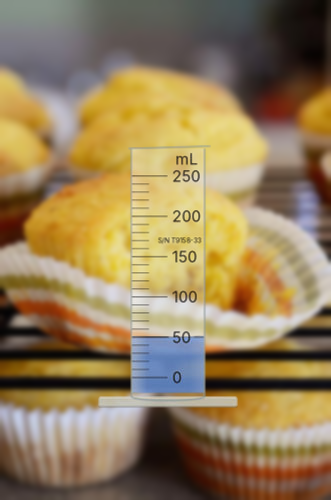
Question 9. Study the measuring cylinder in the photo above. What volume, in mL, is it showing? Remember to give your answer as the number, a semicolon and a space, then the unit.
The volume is 50; mL
